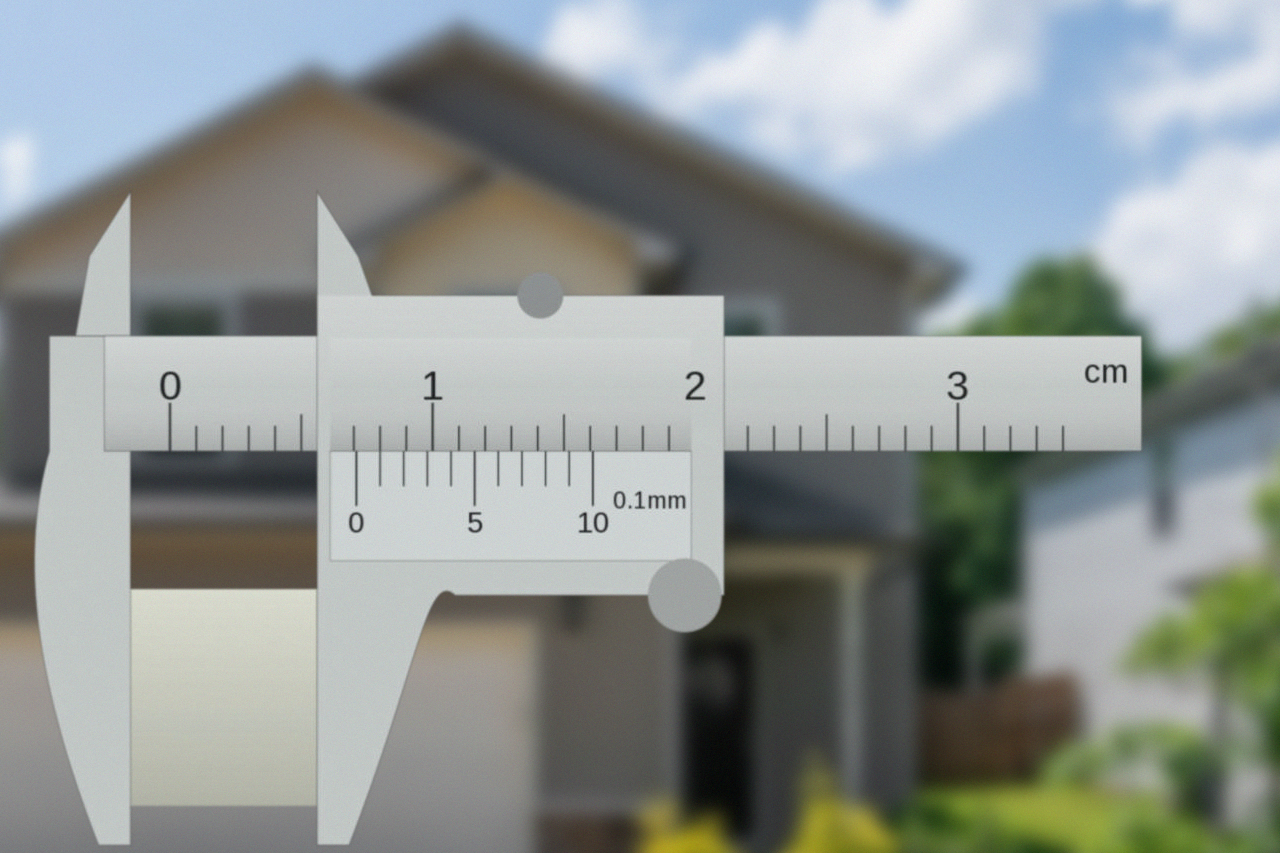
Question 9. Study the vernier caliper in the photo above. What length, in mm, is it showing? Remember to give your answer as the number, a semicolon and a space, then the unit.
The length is 7.1; mm
